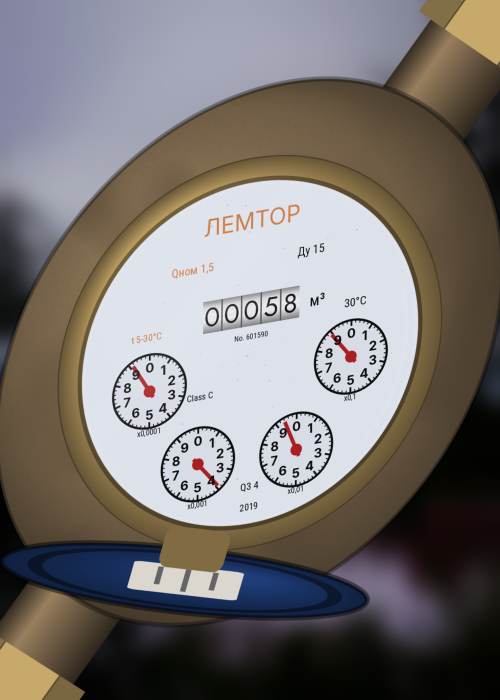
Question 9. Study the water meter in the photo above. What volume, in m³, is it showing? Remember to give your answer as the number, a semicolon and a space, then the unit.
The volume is 58.8939; m³
